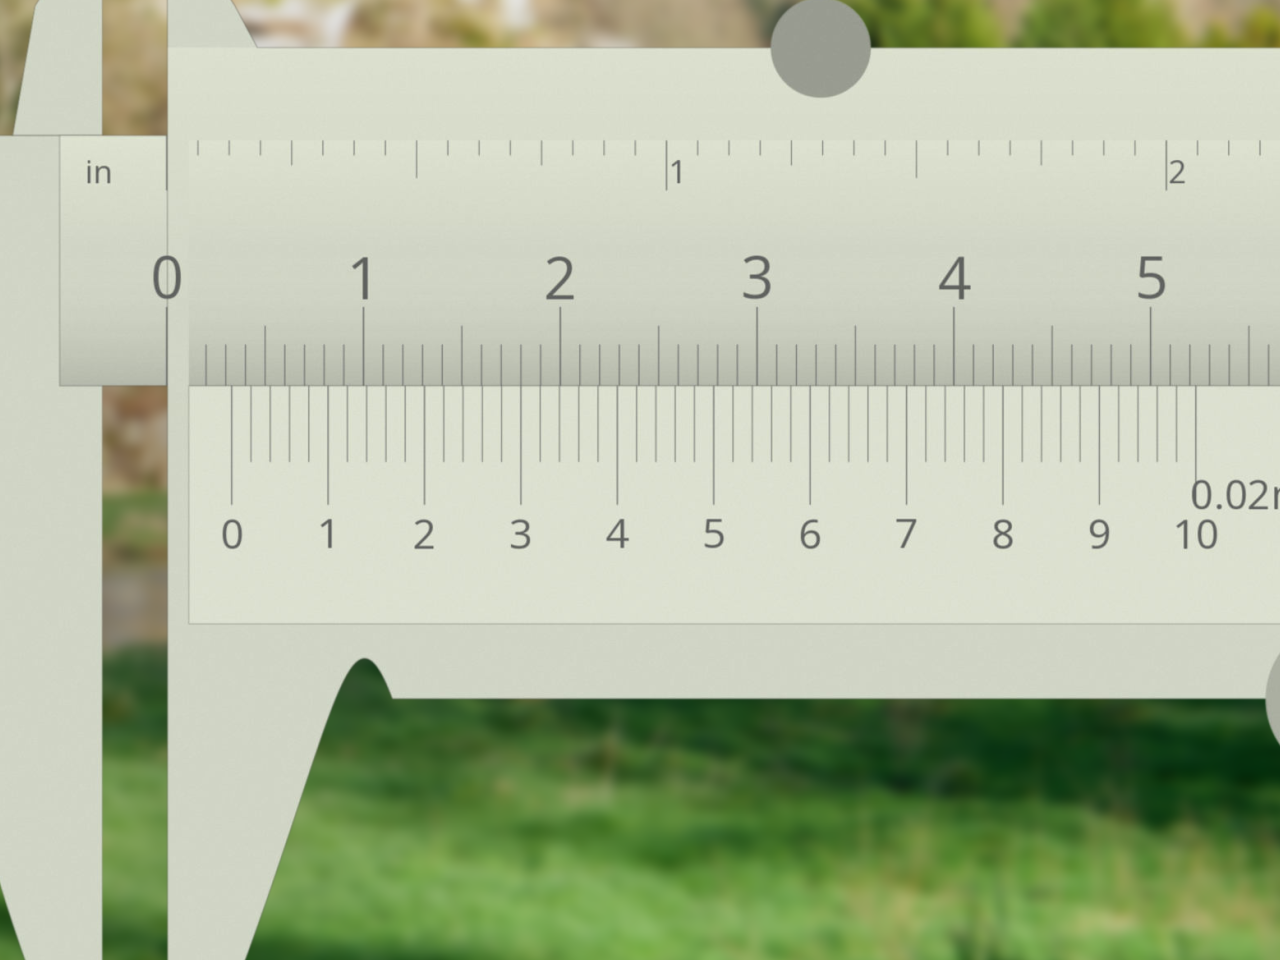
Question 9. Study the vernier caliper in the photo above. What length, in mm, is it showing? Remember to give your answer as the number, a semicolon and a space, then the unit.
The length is 3.3; mm
